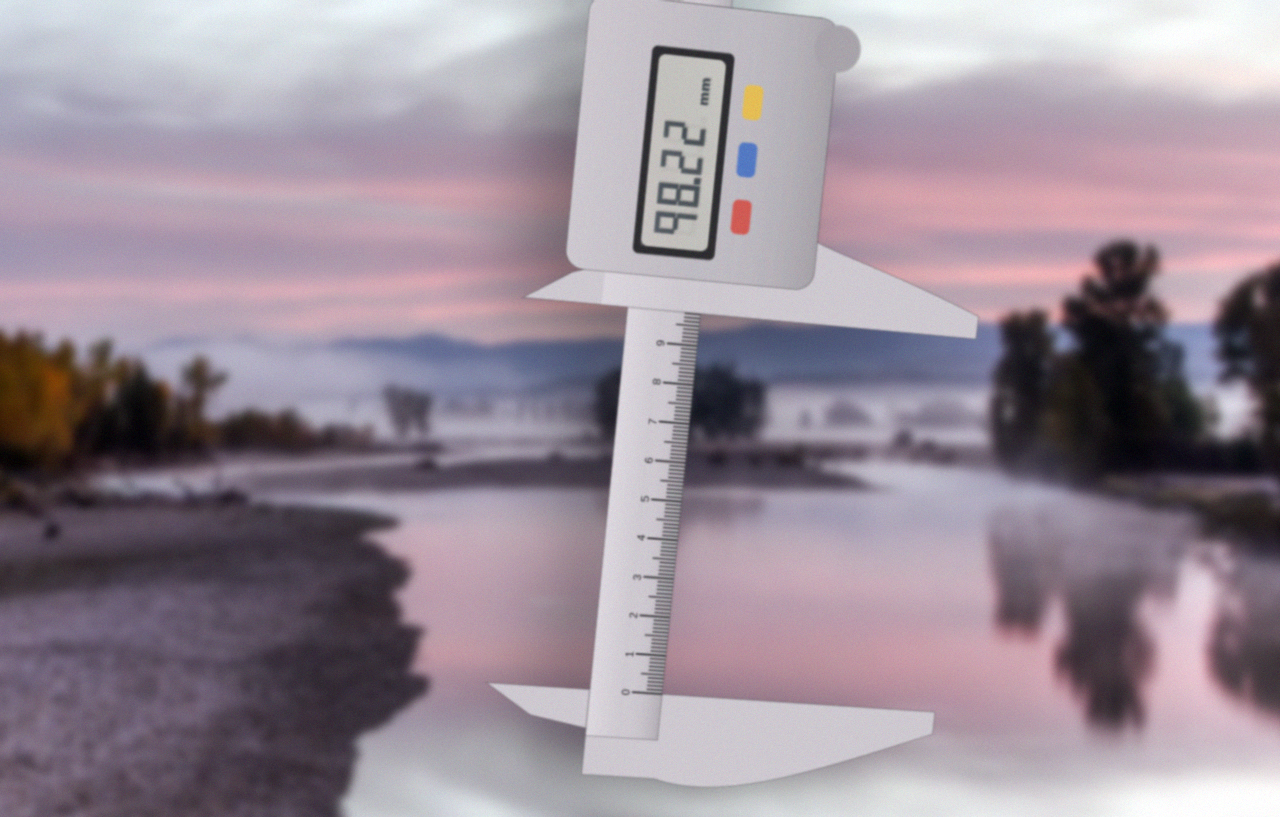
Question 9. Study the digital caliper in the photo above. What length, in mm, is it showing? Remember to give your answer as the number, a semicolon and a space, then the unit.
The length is 98.22; mm
